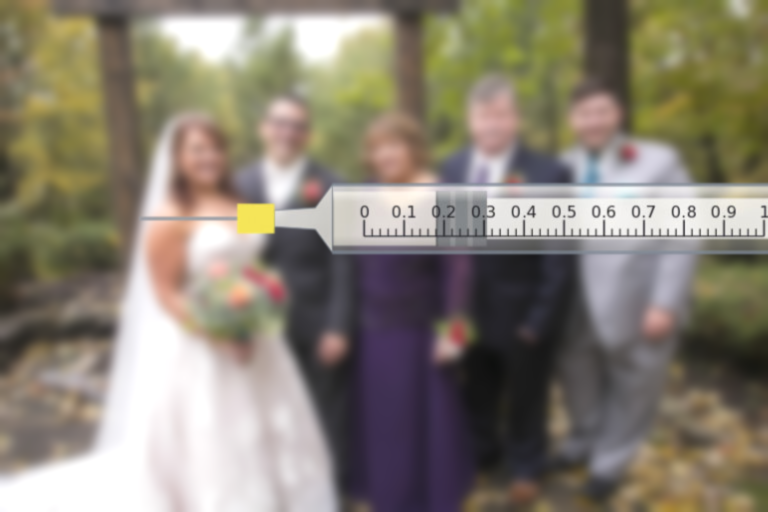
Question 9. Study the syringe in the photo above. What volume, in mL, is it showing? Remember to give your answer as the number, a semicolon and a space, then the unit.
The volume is 0.18; mL
